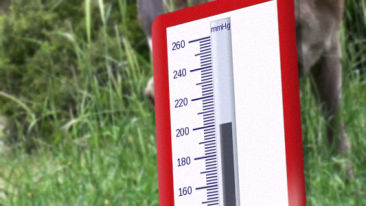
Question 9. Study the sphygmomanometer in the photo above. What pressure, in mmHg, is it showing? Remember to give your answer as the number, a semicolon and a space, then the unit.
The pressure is 200; mmHg
